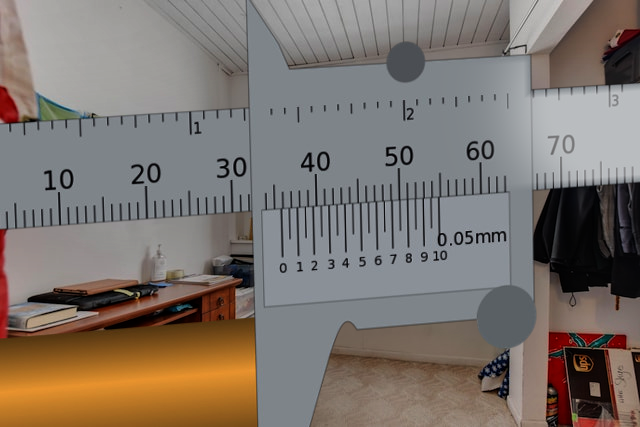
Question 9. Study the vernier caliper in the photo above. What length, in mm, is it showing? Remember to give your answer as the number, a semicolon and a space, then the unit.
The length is 35.8; mm
